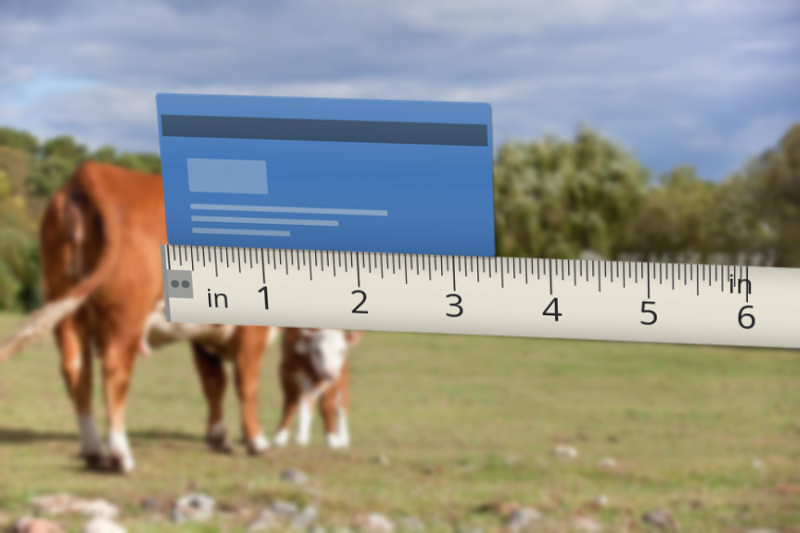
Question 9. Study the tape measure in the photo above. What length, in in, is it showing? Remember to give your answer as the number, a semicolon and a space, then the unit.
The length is 3.4375; in
